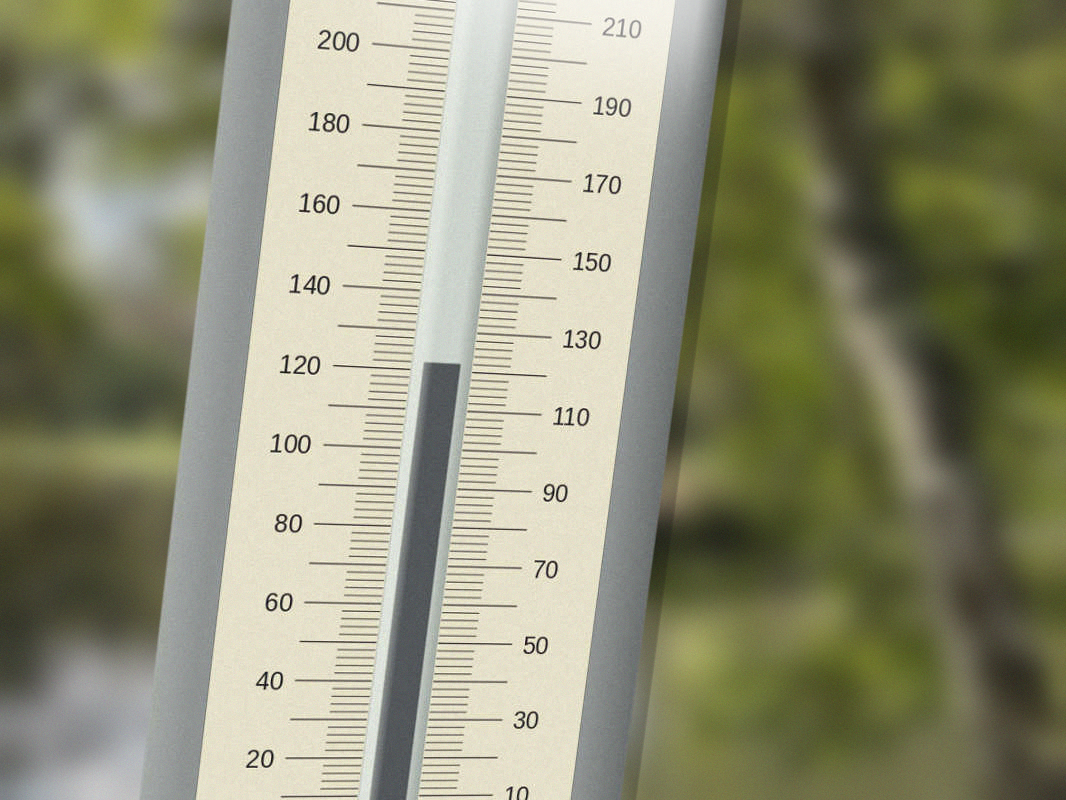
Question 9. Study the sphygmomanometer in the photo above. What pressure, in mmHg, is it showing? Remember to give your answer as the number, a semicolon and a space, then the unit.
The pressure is 122; mmHg
